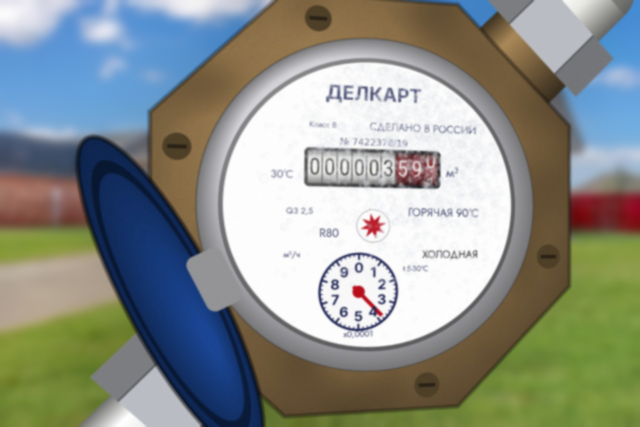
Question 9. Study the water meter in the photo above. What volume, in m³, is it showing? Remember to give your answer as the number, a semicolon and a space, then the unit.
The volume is 3.5903; m³
